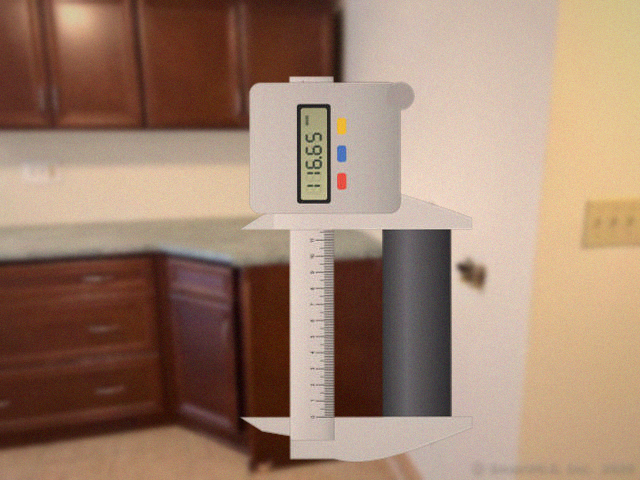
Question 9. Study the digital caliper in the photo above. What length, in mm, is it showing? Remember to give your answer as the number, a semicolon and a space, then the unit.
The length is 116.65; mm
